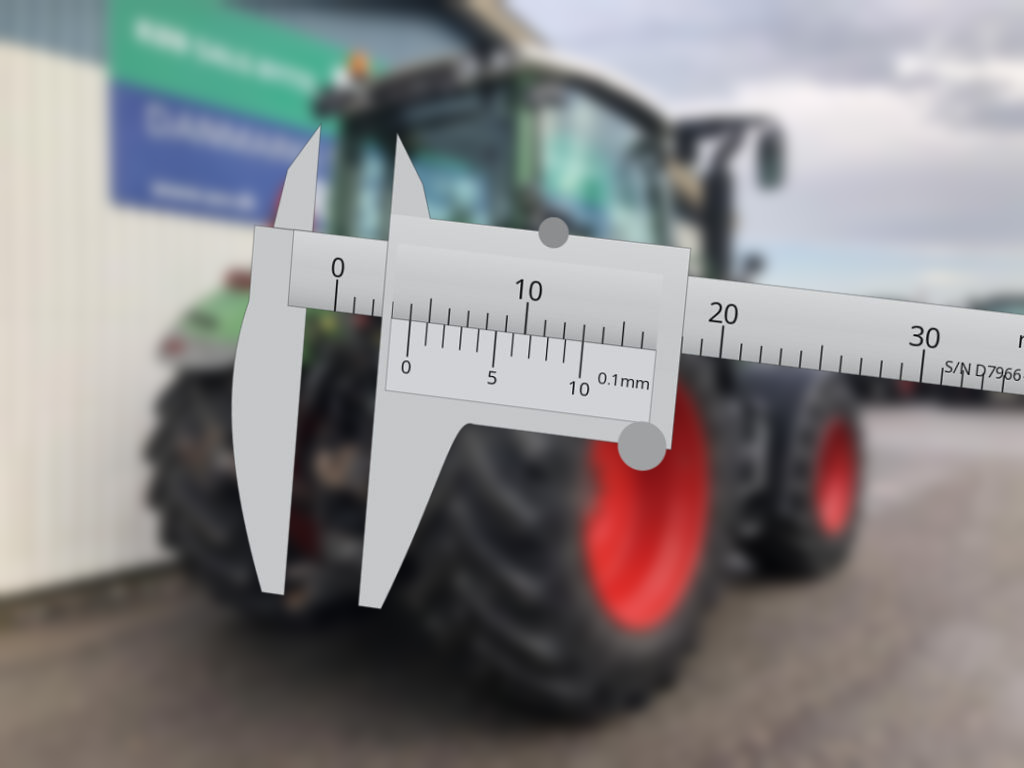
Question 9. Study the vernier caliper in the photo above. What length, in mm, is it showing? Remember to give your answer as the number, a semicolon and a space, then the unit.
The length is 4.0; mm
